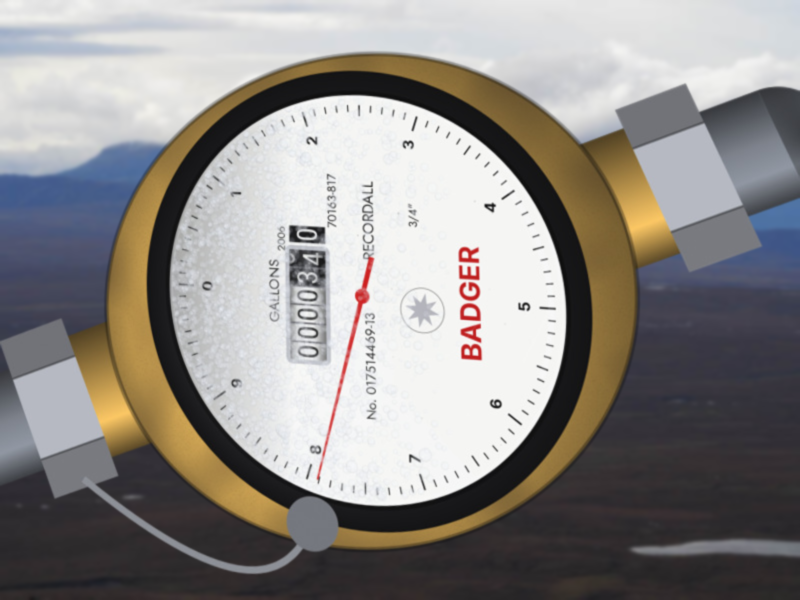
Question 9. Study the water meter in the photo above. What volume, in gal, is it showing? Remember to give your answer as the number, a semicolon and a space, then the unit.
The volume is 337.9; gal
